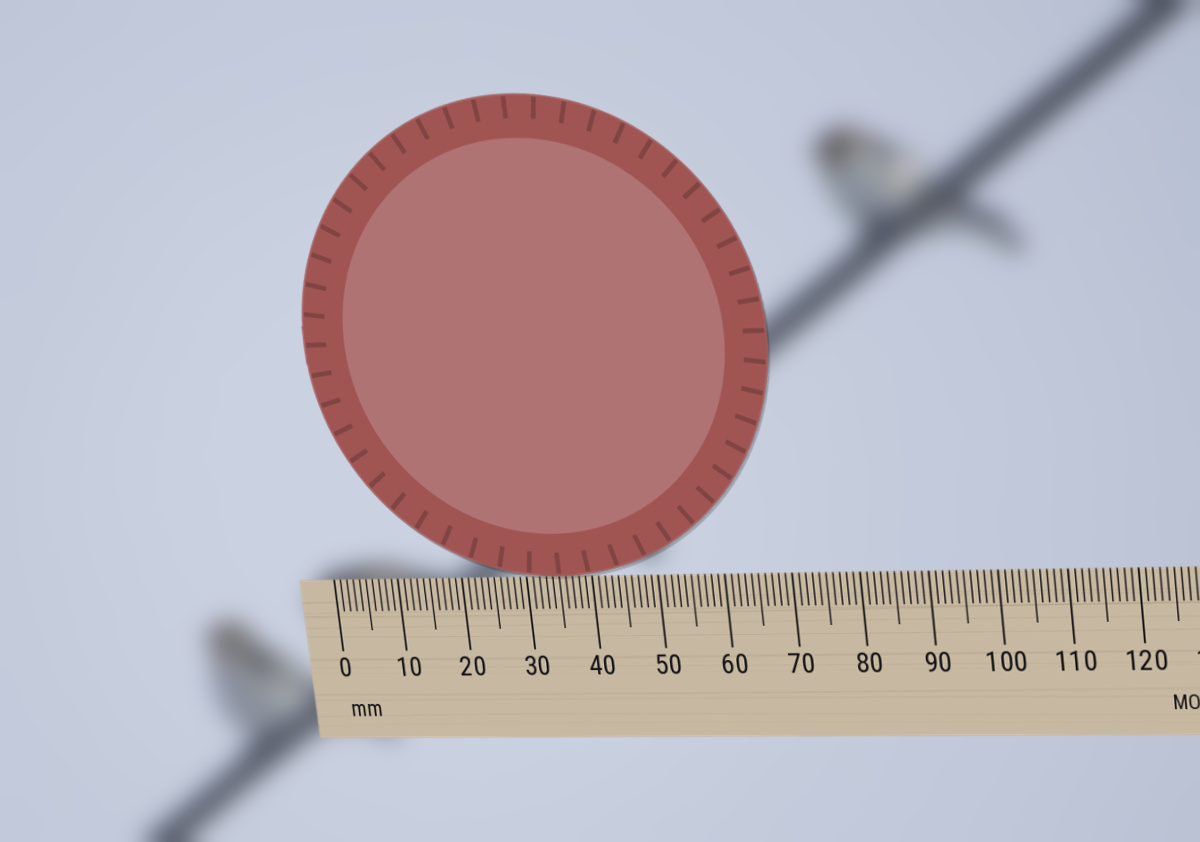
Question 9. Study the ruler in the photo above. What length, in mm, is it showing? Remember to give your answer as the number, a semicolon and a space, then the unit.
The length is 70; mm
